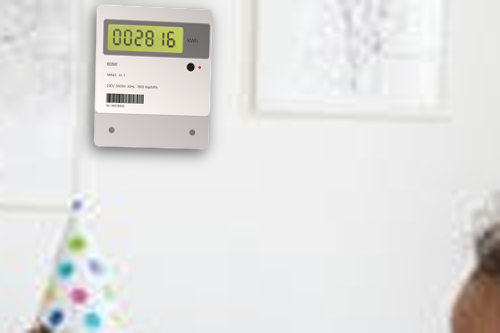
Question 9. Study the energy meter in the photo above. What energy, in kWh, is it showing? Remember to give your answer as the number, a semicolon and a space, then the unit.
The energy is 2816; kWh
